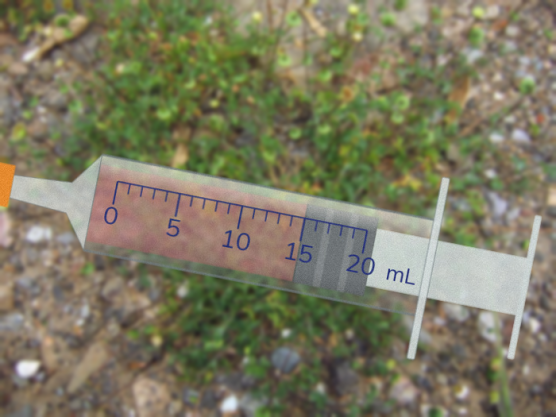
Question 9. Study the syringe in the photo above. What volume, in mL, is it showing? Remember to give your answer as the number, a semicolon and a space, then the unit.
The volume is 15; mL
